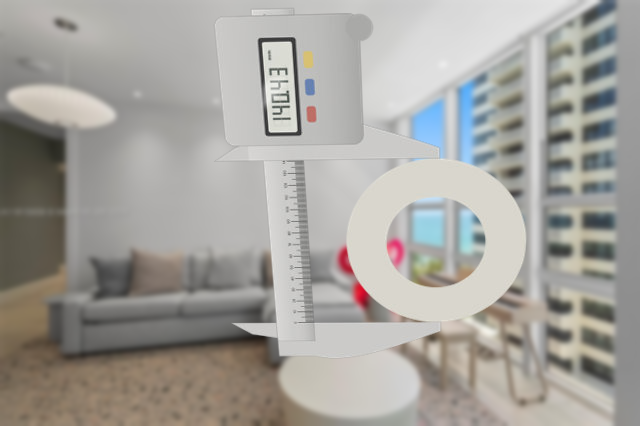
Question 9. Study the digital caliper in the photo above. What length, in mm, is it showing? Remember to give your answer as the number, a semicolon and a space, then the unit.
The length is 140.43; mm
